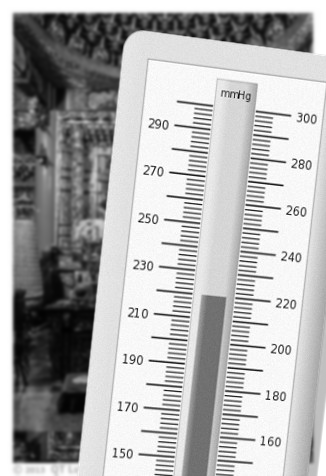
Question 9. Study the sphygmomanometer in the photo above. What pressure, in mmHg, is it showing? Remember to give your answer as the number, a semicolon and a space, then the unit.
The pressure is 220; mmHg
